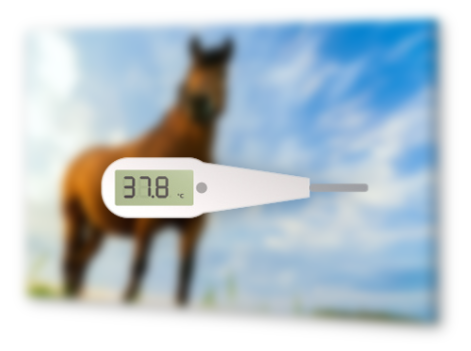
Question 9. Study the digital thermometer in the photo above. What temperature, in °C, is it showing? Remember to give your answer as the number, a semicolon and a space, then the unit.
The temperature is 37.8; °C
